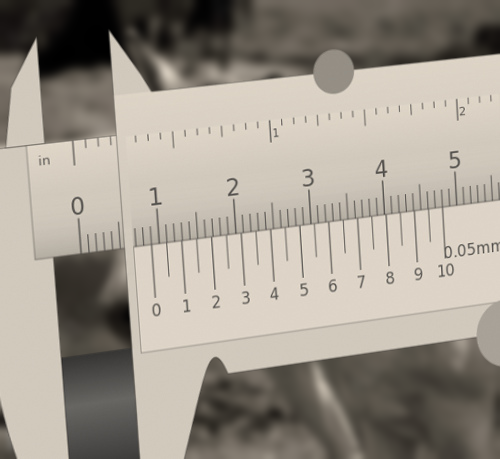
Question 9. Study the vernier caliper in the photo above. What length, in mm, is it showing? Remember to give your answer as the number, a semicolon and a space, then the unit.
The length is 9.0; mm
